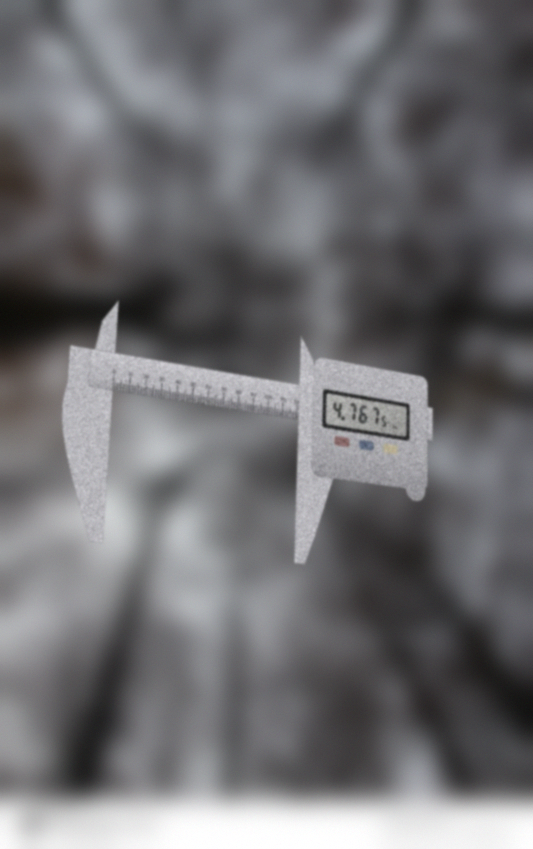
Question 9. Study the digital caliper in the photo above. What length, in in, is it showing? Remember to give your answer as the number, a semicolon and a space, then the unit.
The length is 4.7675; in
